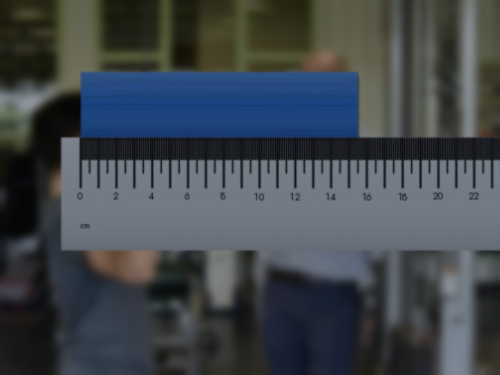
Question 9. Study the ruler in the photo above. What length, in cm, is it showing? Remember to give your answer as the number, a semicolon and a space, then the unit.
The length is 15.5; cm
